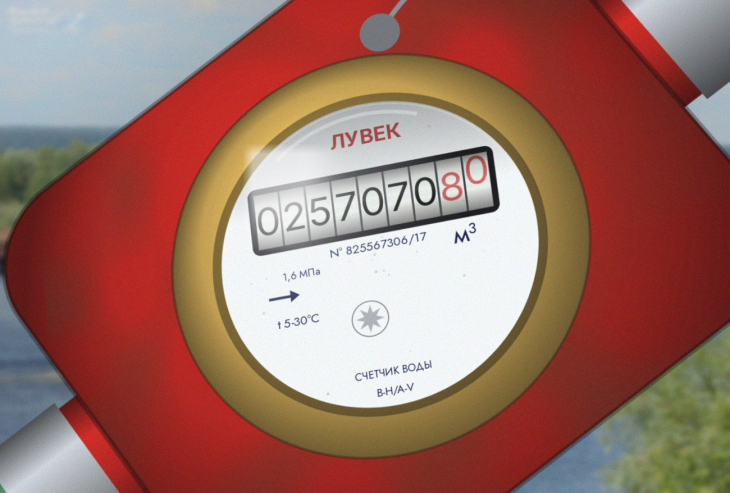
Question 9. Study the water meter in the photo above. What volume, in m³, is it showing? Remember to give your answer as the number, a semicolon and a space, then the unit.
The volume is 257070.80; m³
